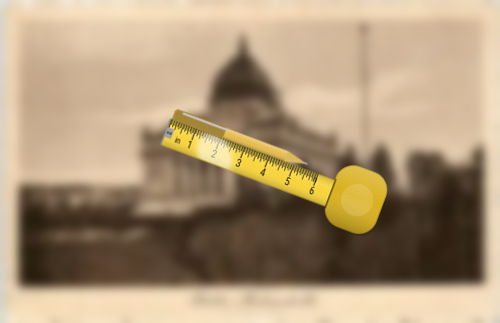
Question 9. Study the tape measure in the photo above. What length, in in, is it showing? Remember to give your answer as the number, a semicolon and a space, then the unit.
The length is 5.5; in
